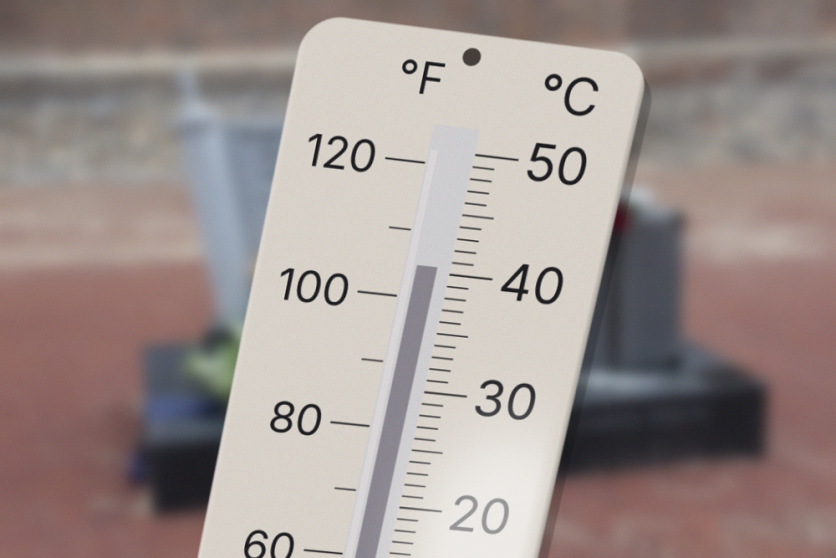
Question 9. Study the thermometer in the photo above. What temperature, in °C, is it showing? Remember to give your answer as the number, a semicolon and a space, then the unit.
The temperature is 40.5; °C
